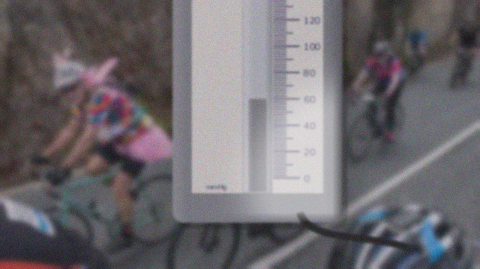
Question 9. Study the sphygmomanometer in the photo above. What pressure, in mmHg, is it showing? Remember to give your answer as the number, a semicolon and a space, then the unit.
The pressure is 60; mmHg
